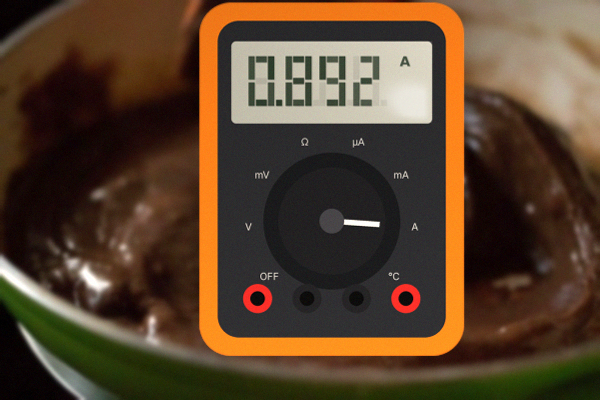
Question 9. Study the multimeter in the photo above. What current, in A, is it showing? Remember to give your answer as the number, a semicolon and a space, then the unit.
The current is 0.892; A
